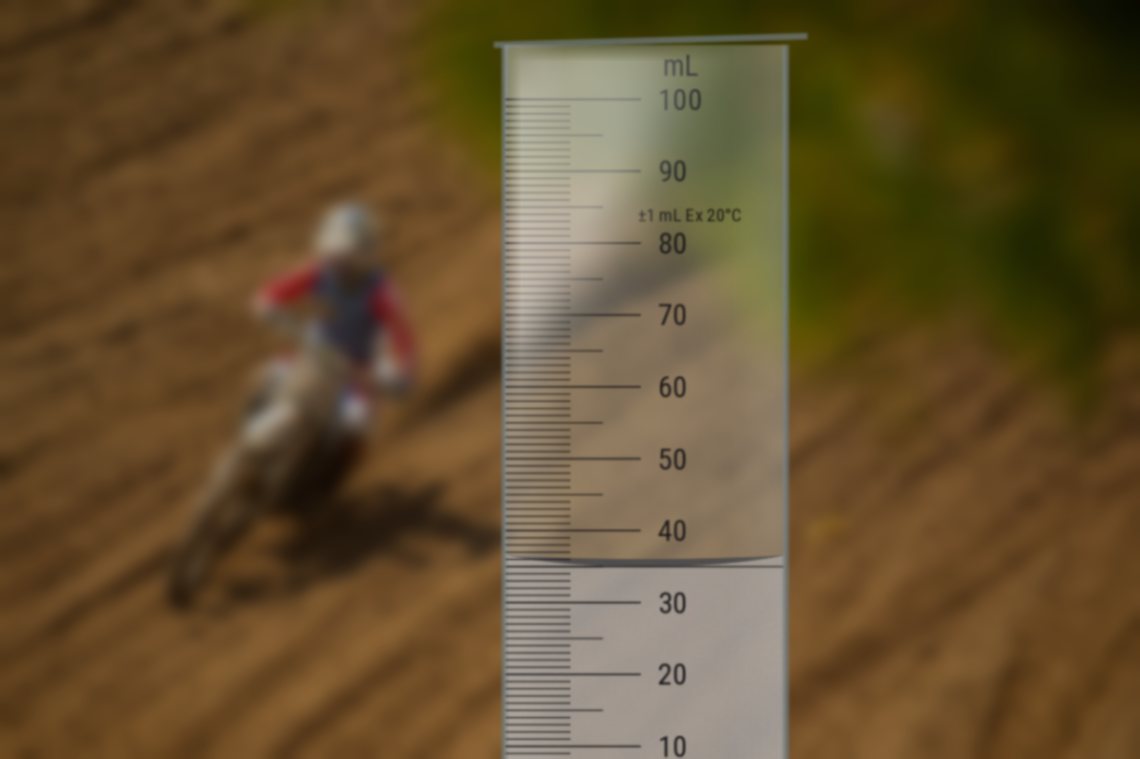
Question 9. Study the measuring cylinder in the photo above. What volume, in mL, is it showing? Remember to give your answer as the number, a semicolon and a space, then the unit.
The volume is 35; mL
